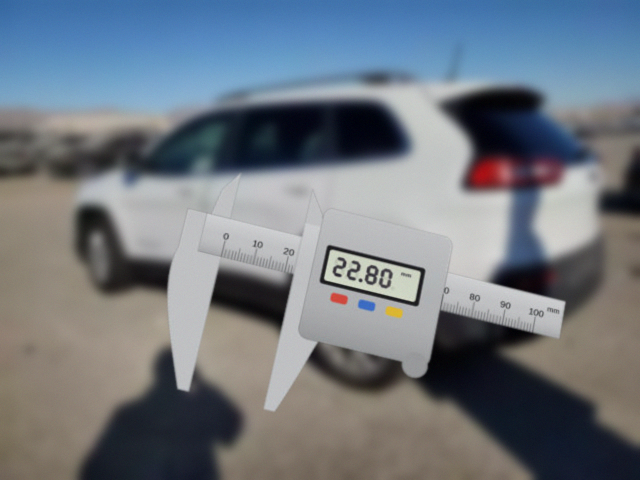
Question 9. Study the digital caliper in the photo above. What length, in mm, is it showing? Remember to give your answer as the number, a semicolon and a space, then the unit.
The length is 22.80; mm
